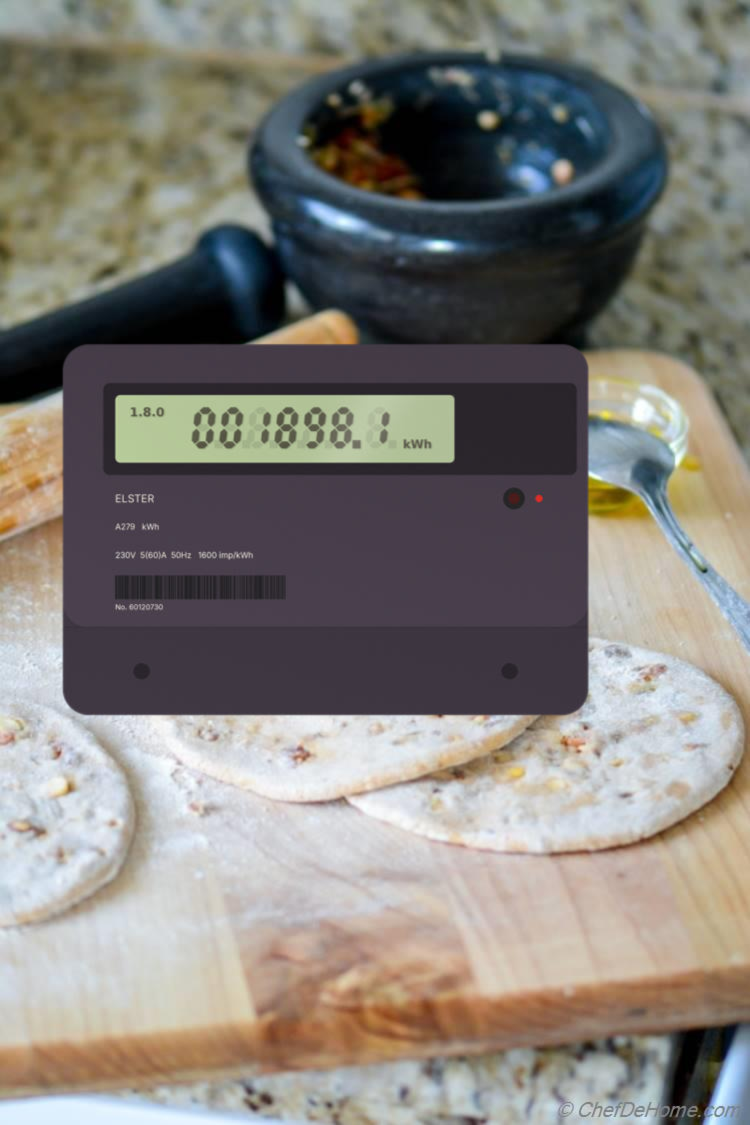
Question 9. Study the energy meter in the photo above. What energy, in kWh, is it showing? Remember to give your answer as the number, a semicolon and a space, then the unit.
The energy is 1898.1; kWh
